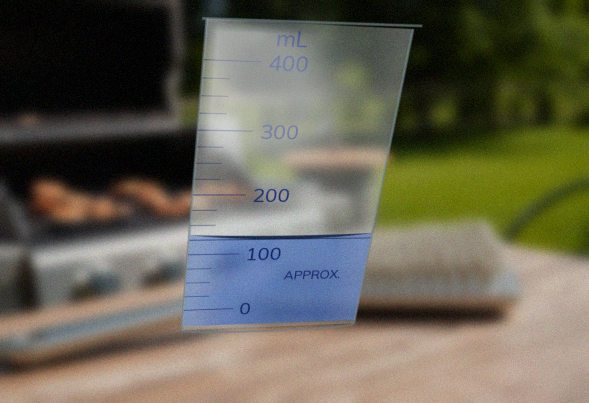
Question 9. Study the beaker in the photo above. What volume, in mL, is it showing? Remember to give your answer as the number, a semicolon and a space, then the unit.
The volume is 125; mL
